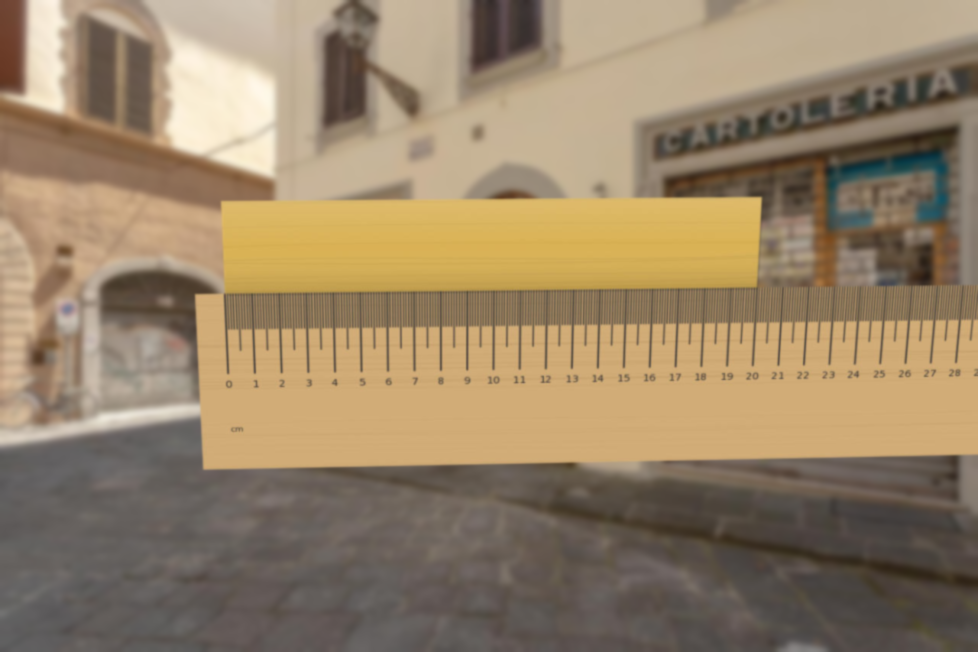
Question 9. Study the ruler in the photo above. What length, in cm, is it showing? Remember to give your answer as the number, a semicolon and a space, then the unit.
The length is 20; cm
